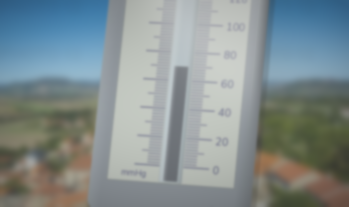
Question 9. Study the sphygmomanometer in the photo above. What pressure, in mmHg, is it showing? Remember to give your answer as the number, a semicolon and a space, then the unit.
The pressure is 70; mmHg
